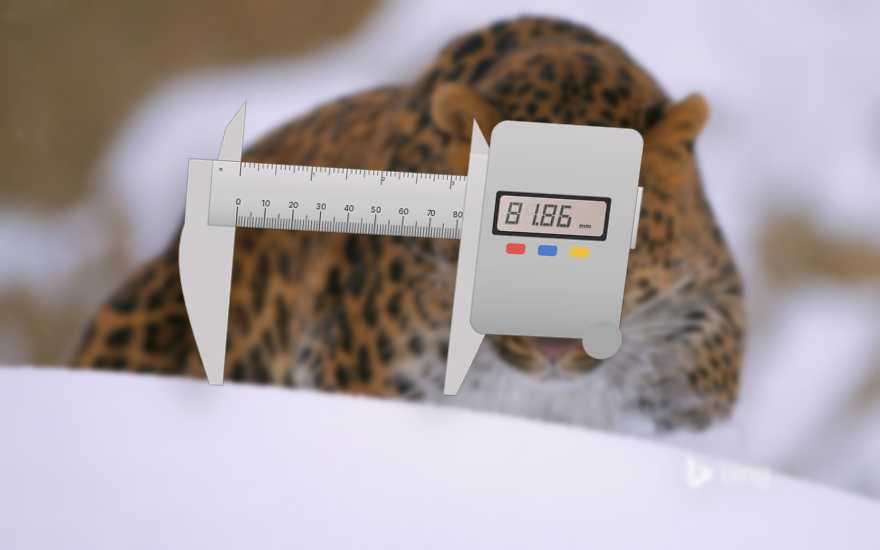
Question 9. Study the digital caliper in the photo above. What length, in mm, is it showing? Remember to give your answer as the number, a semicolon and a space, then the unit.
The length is 81.86; mm
